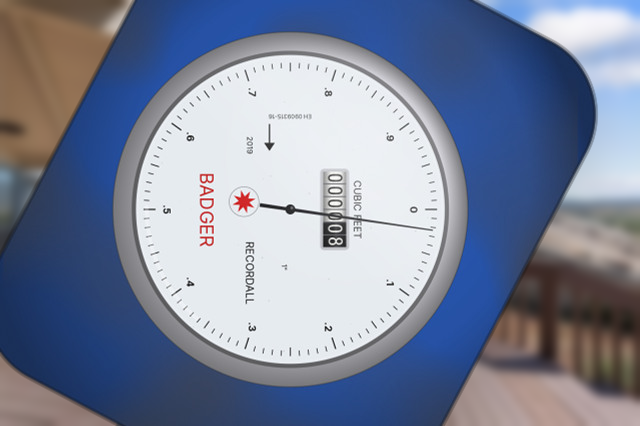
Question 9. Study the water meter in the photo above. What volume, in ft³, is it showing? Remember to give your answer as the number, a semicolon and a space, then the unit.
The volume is 8.02; ft³
